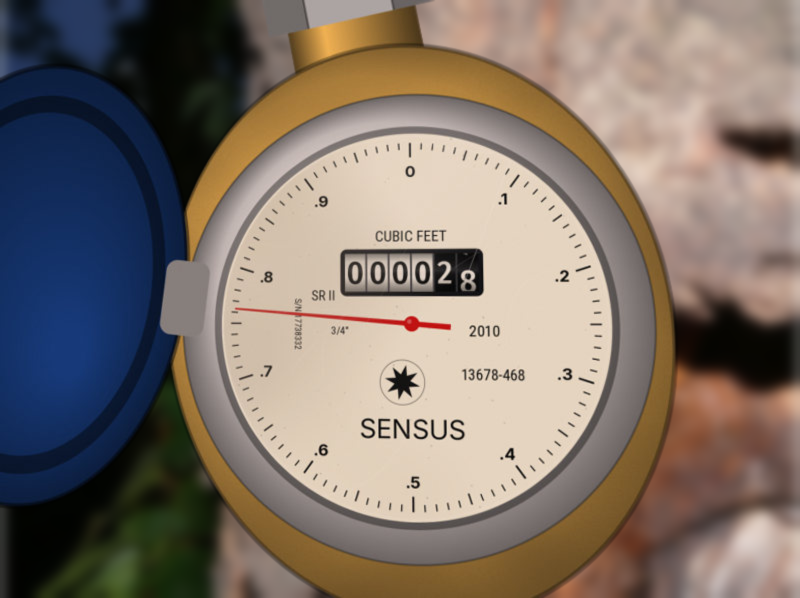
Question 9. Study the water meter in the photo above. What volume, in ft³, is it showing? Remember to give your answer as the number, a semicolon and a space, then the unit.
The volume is 27.76; ft³
